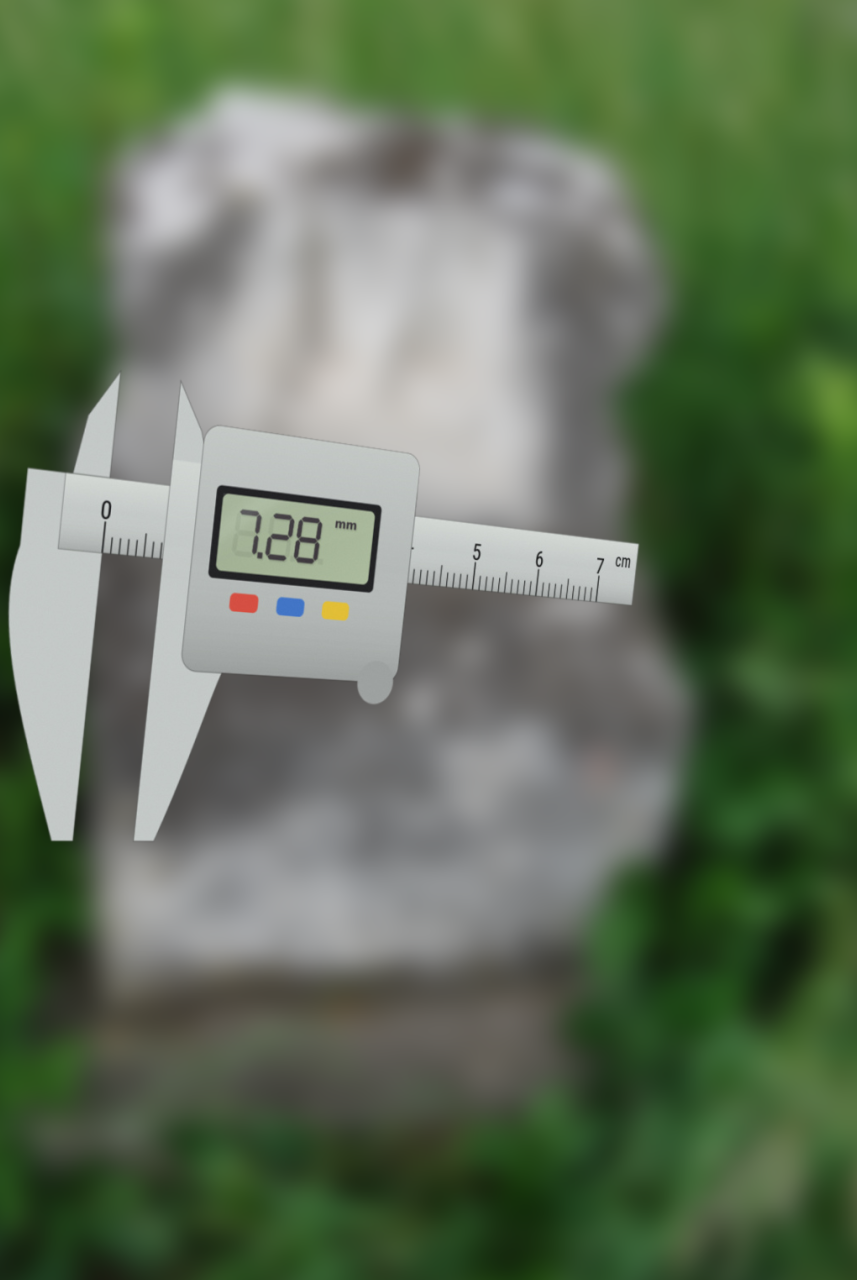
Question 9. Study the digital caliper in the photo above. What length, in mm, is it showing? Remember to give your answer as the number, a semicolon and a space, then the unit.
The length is 7.28; mm
